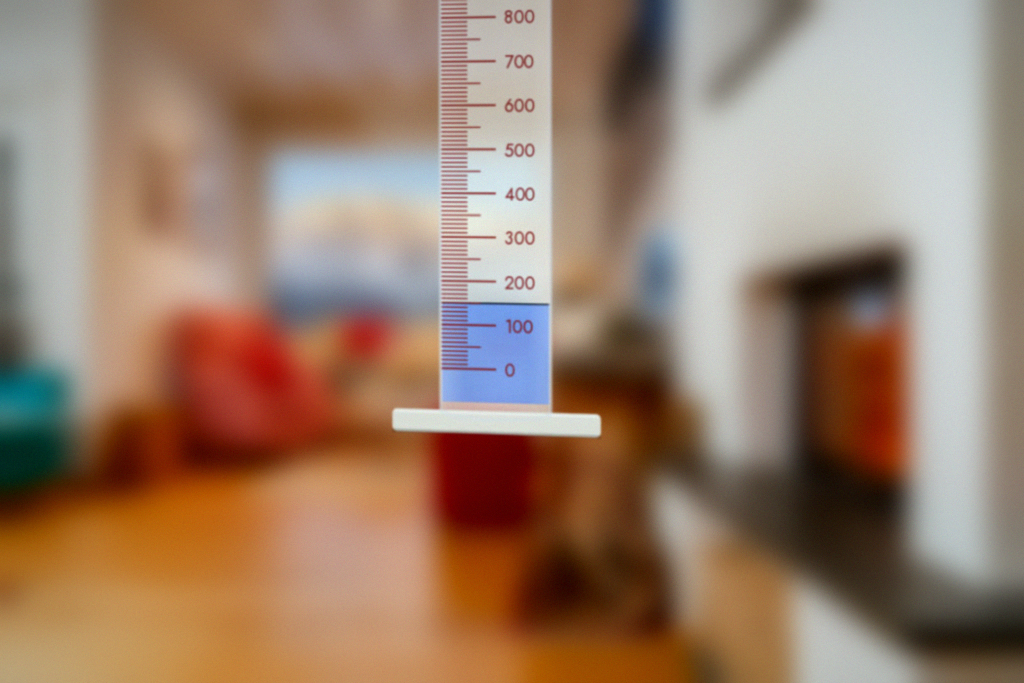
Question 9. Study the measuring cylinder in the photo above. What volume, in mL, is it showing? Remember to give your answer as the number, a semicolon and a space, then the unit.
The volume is 150; mL
